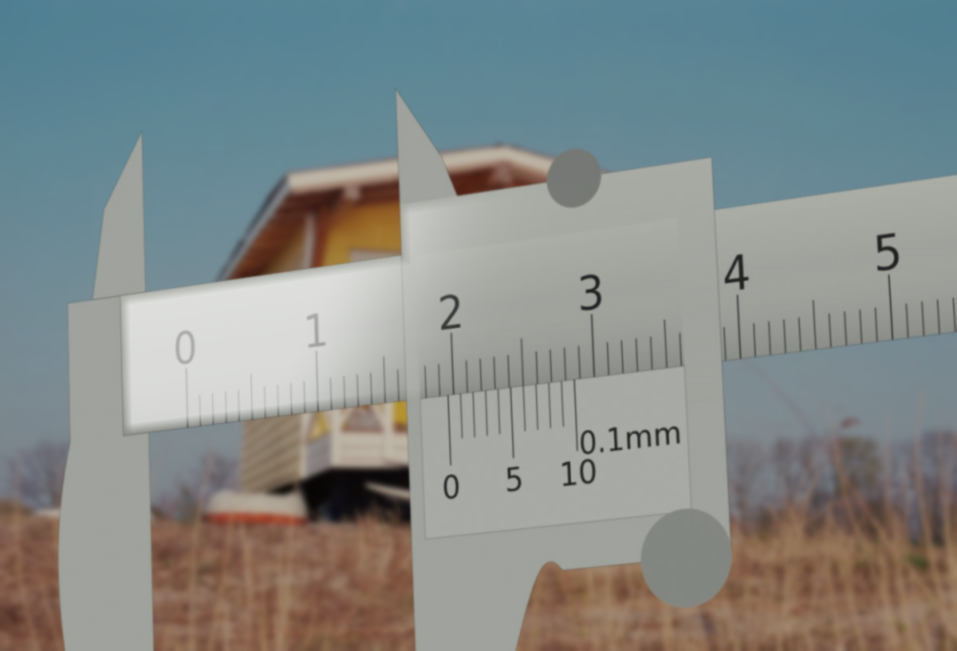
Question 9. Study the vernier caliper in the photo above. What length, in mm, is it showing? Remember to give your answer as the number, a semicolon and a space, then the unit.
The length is 19.6; mm
